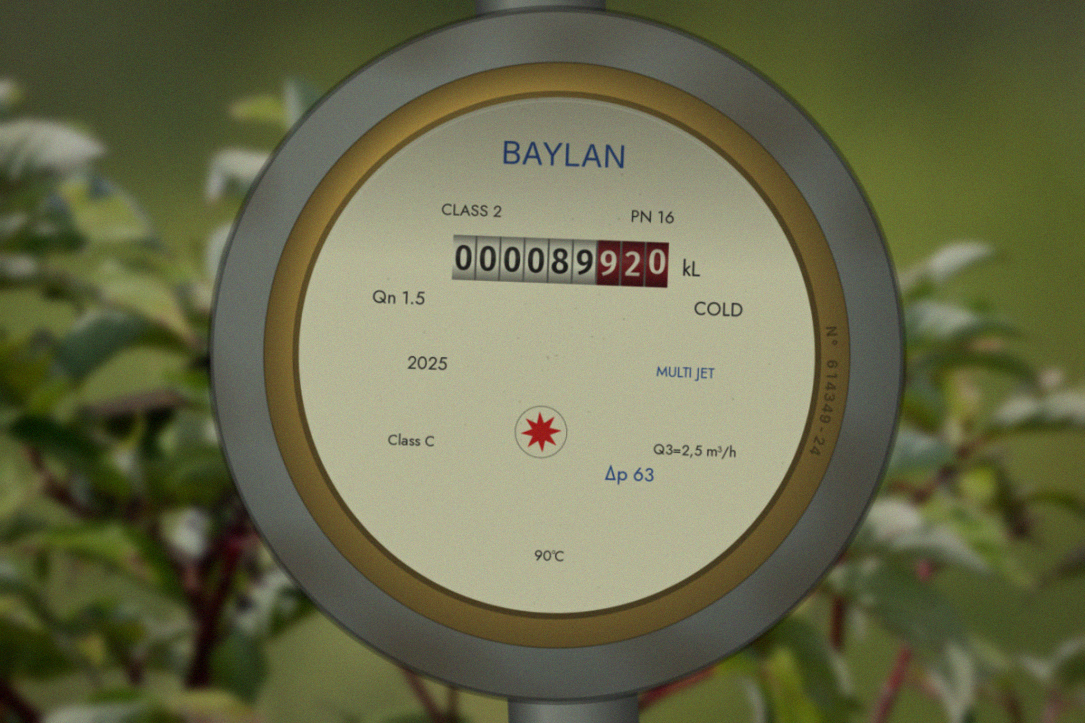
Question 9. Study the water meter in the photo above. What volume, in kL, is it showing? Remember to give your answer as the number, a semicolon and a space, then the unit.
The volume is 89.920; kL
